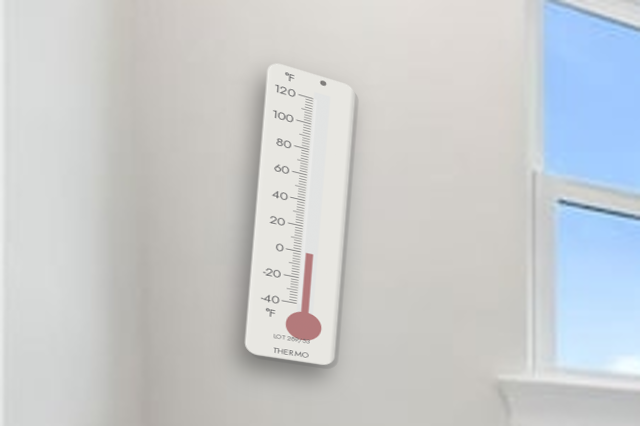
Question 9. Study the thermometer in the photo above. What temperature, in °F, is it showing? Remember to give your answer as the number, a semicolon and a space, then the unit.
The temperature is 0; °F
